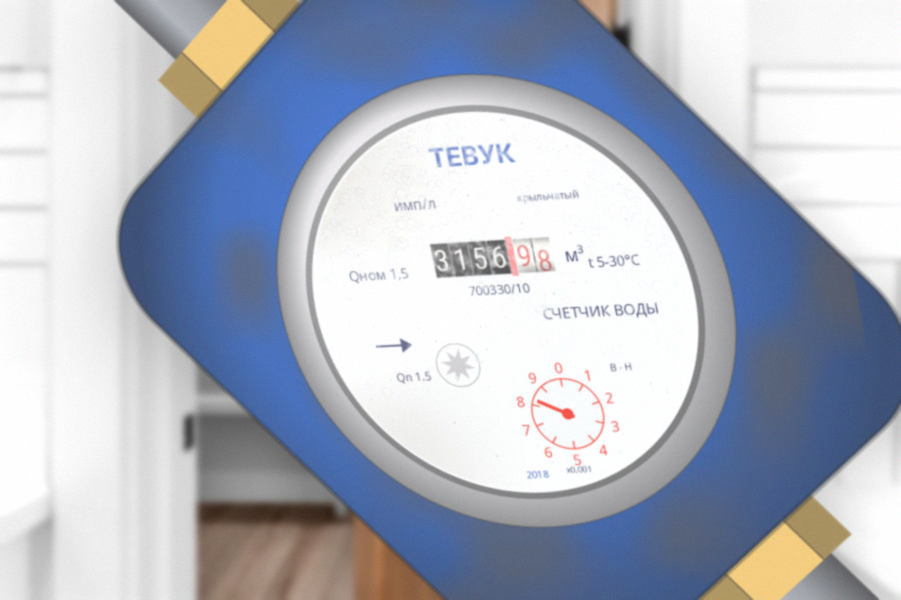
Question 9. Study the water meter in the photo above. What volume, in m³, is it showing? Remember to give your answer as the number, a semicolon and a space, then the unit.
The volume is 3156.978; m³
